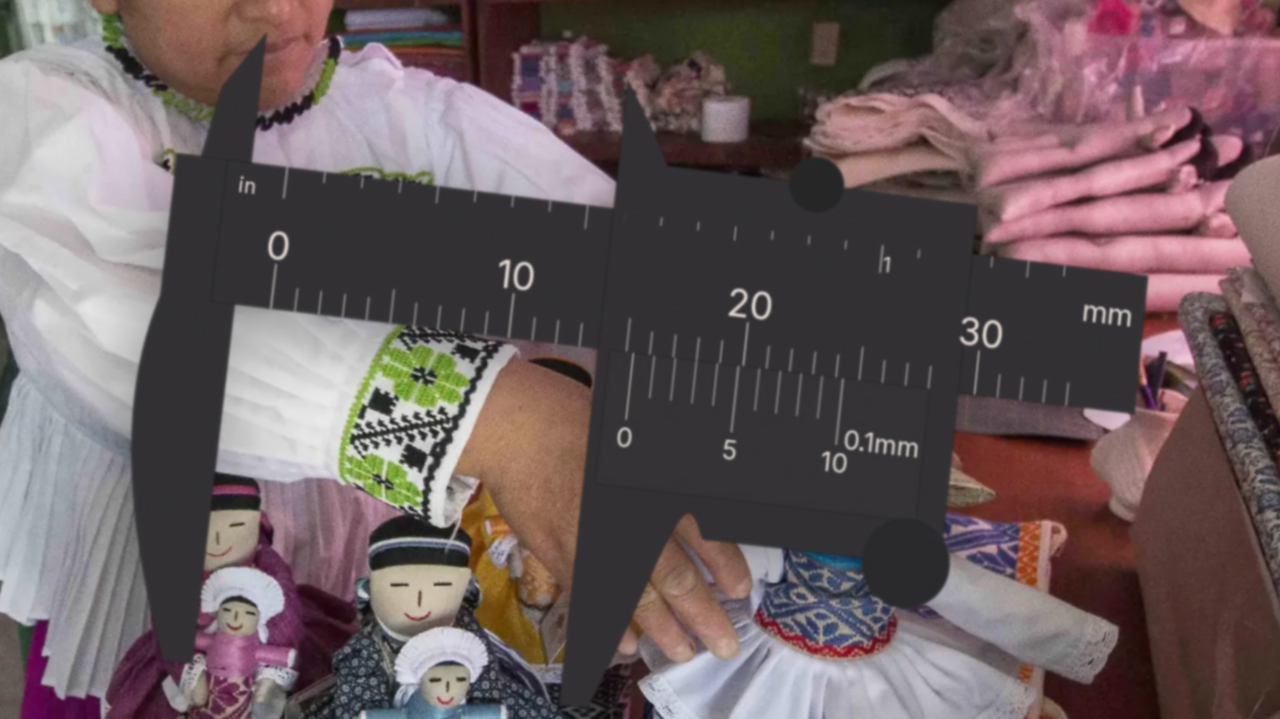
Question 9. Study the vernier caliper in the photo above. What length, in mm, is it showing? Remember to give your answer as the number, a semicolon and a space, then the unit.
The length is 15.3; mm
